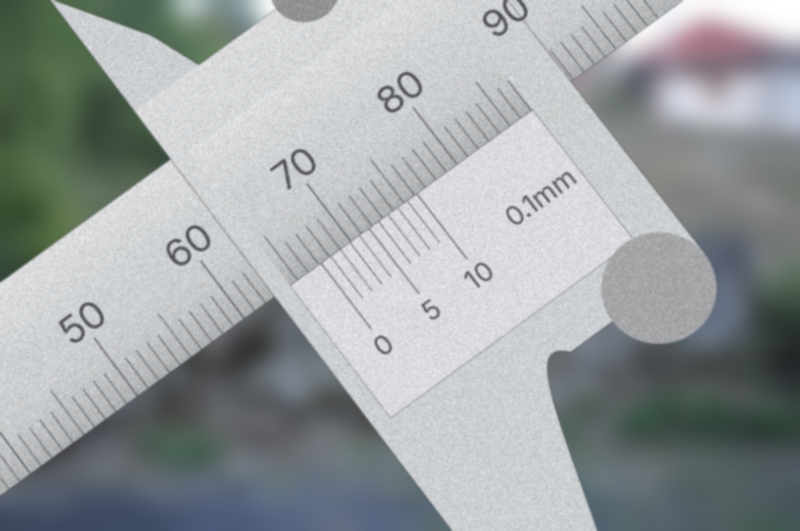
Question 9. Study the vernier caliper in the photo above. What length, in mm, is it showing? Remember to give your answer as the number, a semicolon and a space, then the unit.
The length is 67.2; mm
